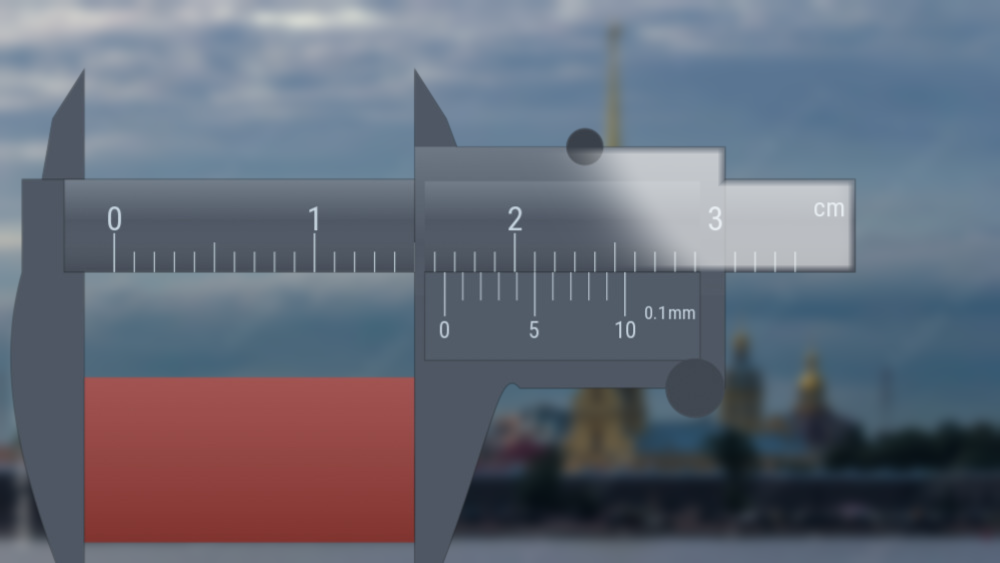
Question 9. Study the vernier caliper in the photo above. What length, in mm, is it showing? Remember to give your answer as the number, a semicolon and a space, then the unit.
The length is 16.5; mm
